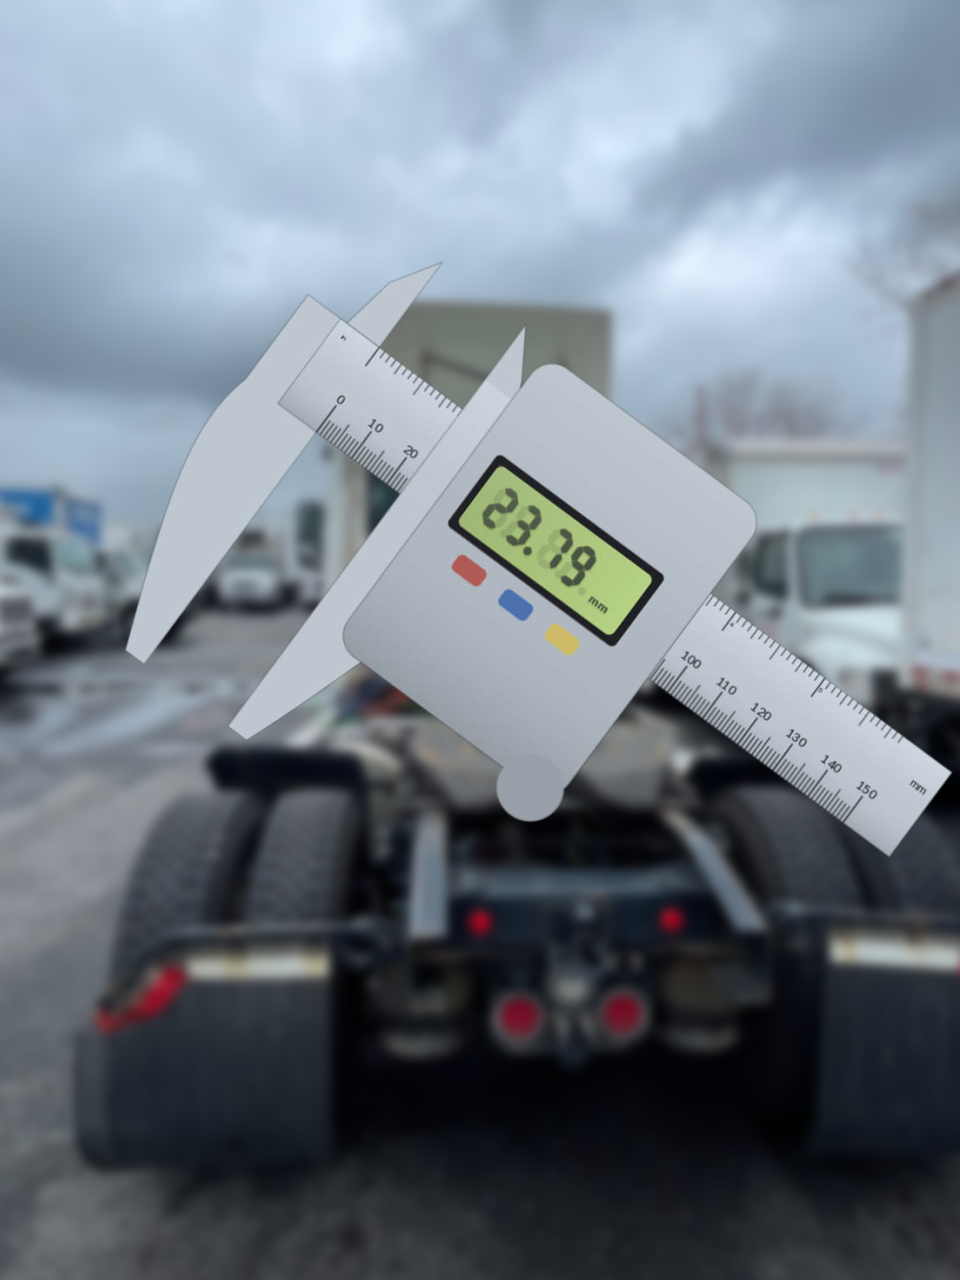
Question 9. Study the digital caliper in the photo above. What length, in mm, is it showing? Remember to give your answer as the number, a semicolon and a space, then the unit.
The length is 23.79; mm
